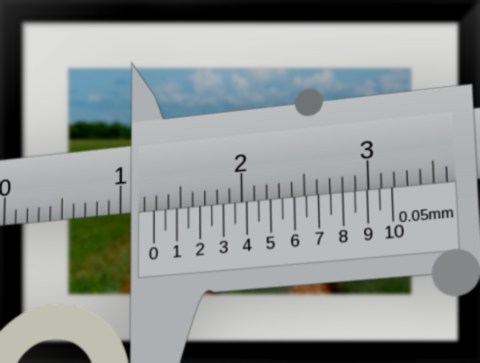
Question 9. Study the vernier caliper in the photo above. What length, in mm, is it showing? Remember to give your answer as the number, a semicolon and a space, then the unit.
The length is 12.8; mm
